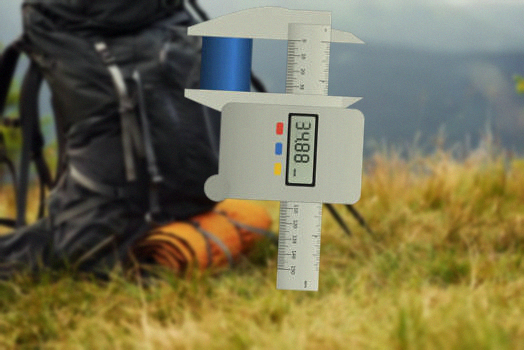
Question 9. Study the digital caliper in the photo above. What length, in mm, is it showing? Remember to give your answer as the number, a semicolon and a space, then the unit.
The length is 34.88; mm
